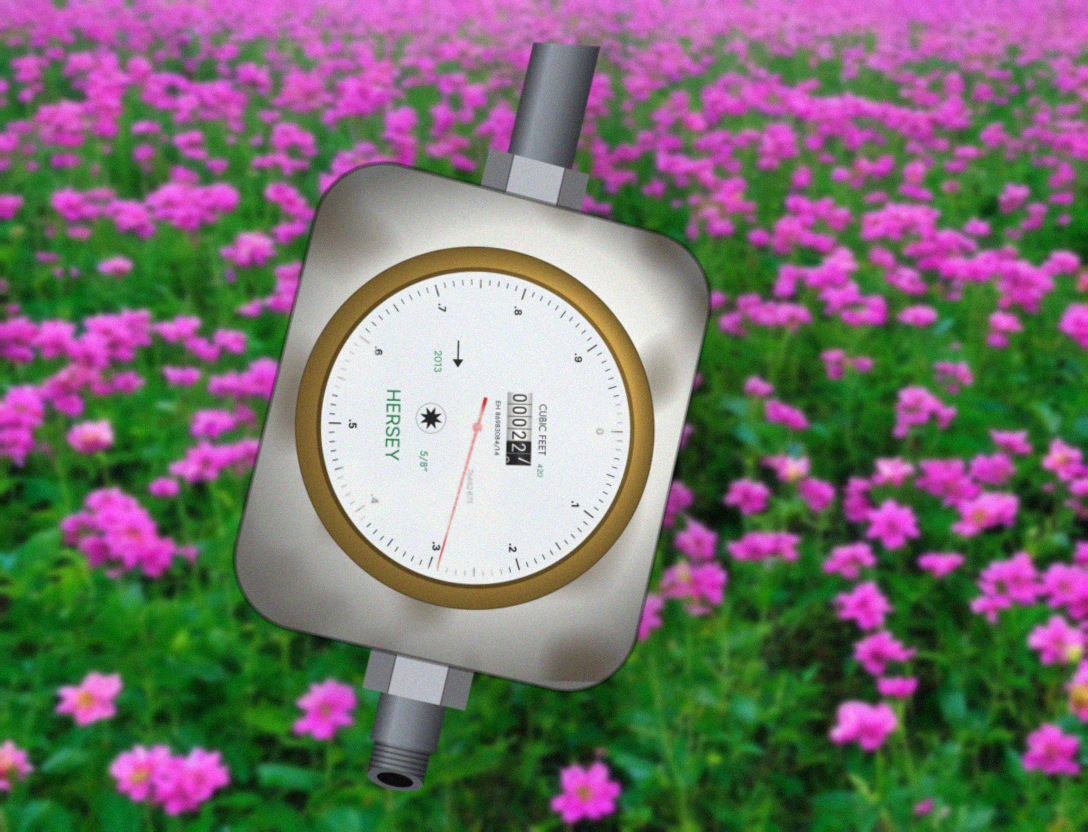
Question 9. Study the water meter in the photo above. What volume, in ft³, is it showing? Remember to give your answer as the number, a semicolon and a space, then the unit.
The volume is 227.29; ft³
